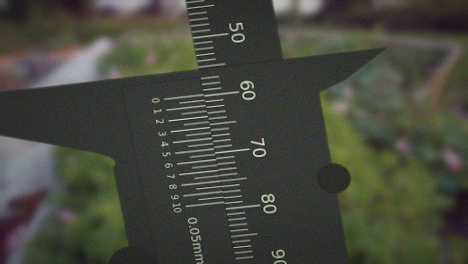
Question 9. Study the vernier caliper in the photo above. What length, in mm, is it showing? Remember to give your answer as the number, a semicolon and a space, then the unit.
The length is 59.8; mm
